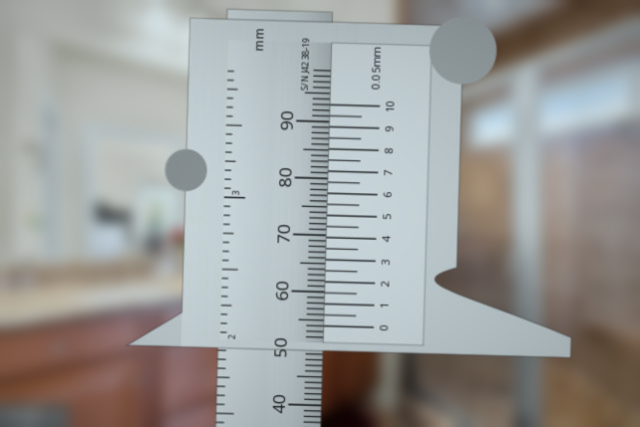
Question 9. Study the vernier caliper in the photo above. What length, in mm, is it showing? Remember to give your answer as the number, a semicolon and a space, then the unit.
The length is 54.0; mm
